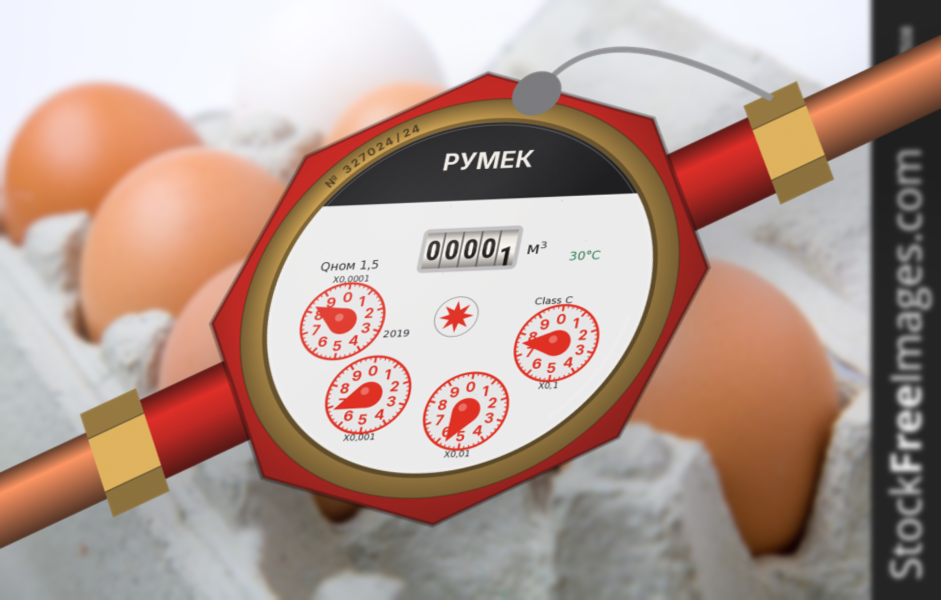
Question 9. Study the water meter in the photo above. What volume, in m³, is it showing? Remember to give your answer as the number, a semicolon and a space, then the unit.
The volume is 0.7568; m³
